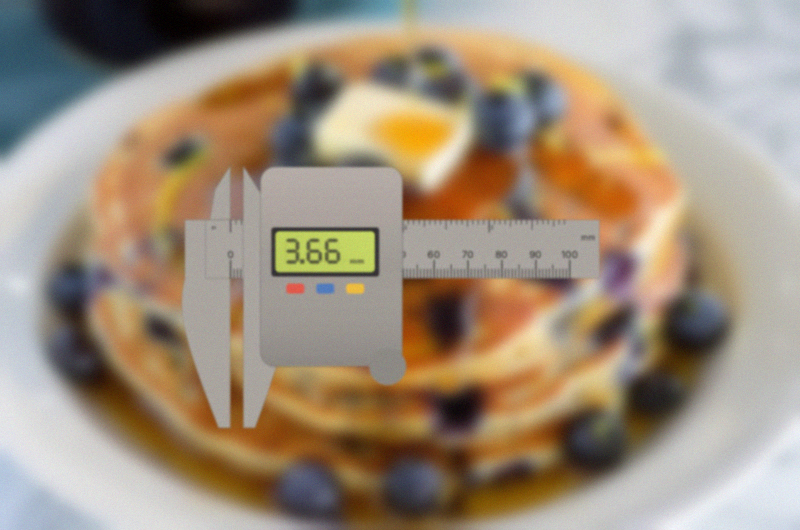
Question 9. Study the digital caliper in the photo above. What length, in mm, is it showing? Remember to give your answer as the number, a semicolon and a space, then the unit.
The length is 3.66; mm
